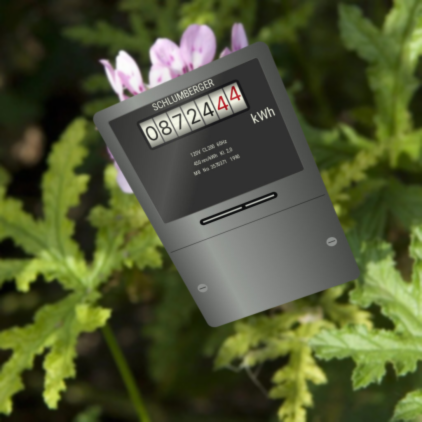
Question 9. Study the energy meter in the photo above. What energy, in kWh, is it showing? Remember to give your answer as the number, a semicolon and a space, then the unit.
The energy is 8724.44; kWh
